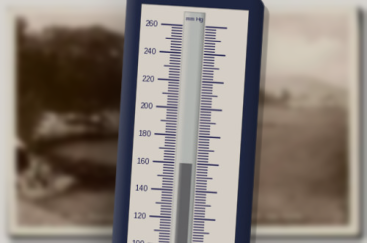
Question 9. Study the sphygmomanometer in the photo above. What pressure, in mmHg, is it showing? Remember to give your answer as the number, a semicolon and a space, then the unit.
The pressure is 160; mmHg
